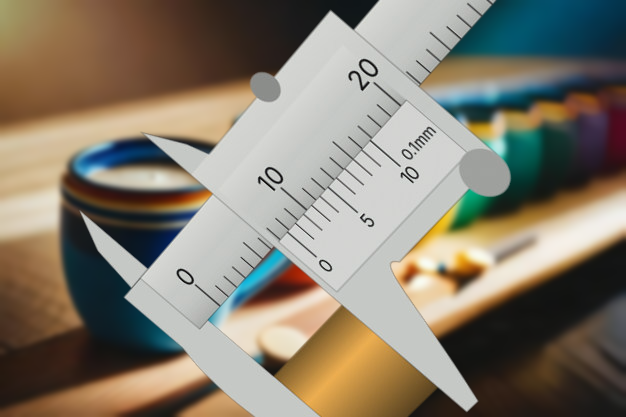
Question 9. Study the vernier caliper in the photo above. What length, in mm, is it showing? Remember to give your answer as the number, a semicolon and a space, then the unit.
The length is 7.8; mm
